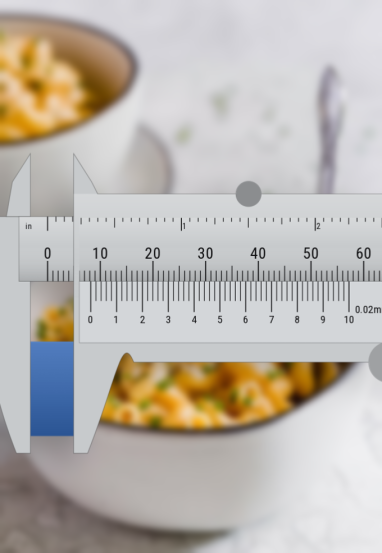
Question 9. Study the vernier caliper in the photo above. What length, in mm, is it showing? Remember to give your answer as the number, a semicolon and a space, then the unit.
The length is 8.2; mm
